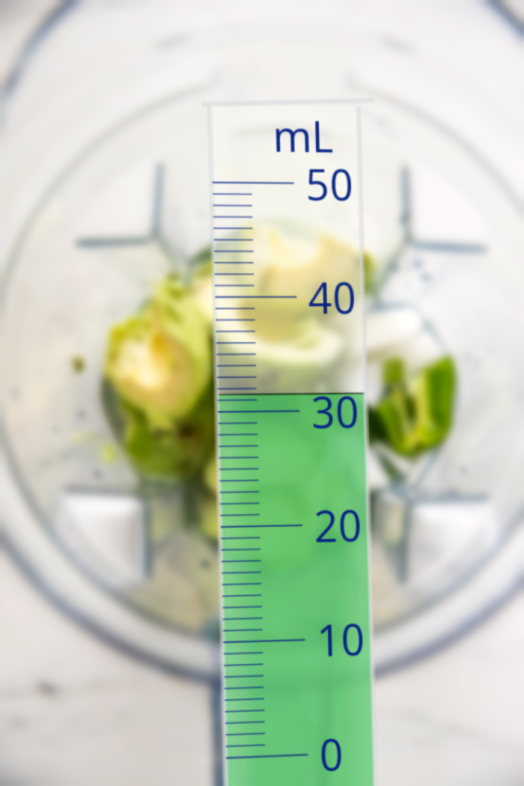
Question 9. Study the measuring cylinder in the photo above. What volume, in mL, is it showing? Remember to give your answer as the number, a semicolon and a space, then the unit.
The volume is 31.5; mL
